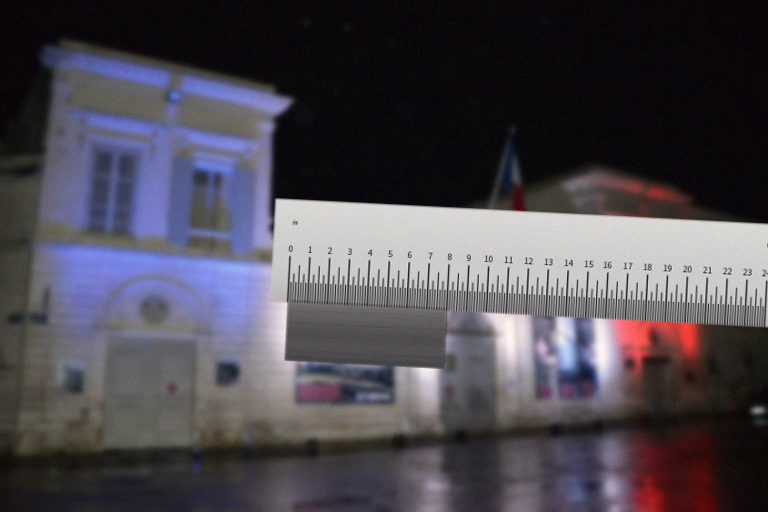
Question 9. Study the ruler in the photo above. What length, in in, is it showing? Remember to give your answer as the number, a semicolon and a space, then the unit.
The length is 8; in
